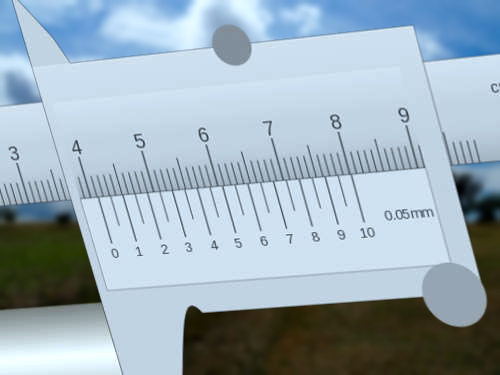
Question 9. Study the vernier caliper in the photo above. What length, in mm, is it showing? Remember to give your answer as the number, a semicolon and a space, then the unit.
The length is 41.2; mm
